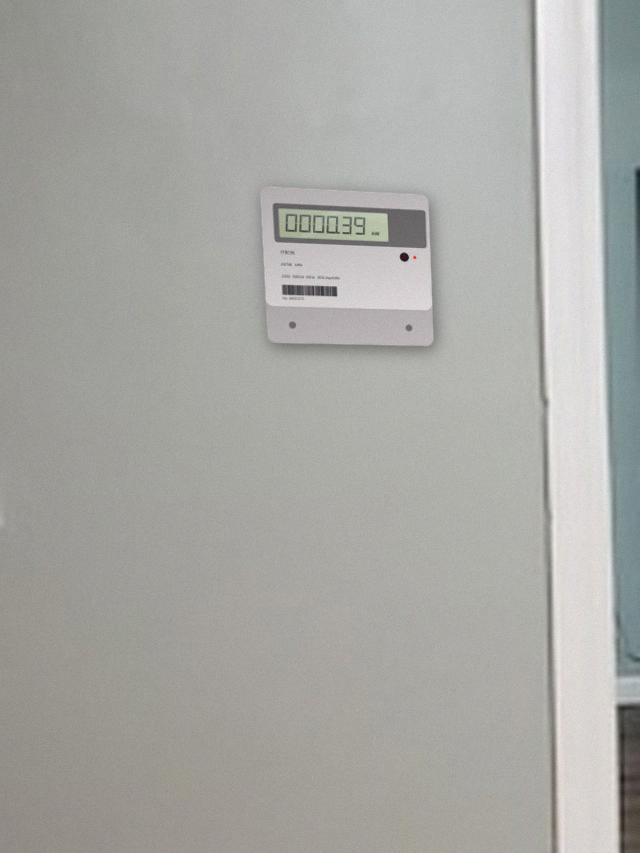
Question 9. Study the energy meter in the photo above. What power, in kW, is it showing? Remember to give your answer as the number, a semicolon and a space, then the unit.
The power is 0.39; kW
